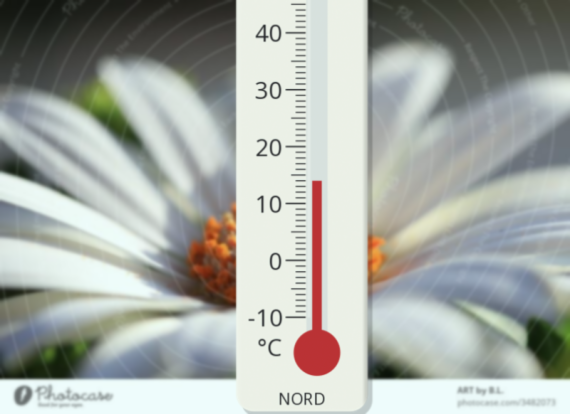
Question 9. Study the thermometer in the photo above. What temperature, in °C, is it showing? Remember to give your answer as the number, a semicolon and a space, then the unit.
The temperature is 14; °C
